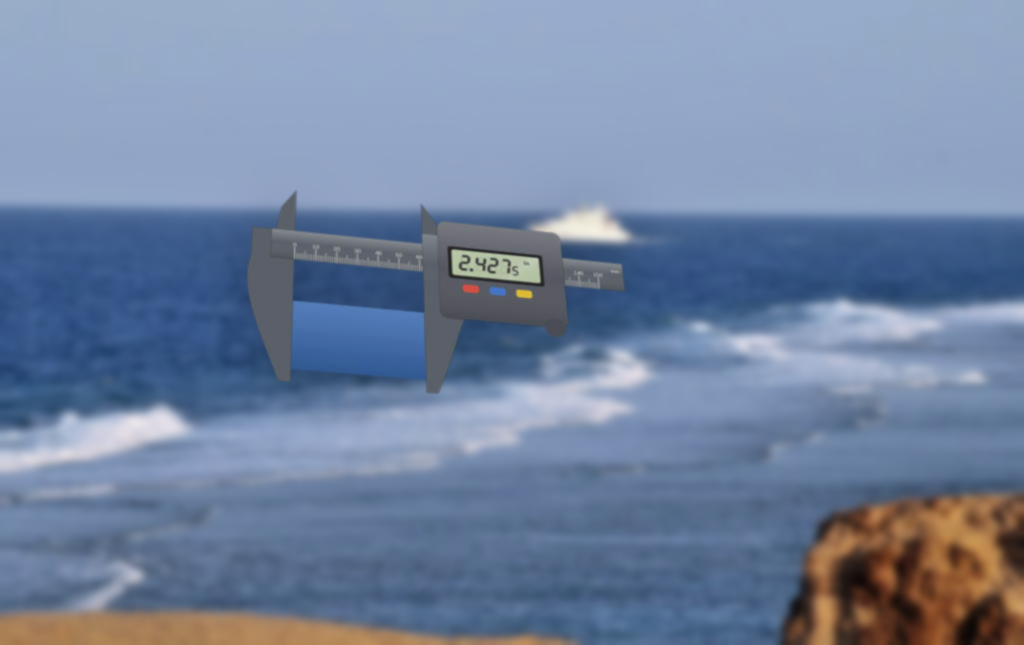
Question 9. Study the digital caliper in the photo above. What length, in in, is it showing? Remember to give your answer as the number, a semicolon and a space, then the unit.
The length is 2.4275; in
